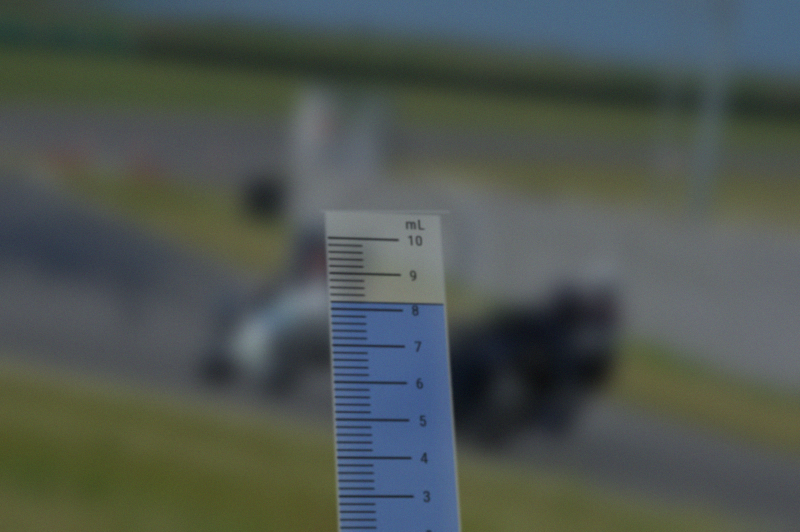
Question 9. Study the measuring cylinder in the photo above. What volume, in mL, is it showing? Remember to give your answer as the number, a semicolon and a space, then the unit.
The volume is 8.2; mL
